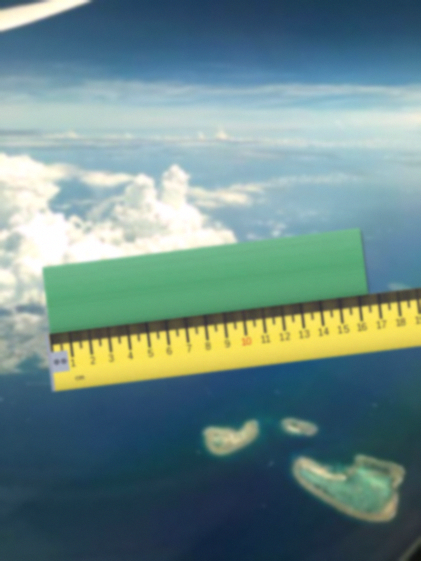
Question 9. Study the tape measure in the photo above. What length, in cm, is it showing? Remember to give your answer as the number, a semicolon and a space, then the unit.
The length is 16.5; cm
